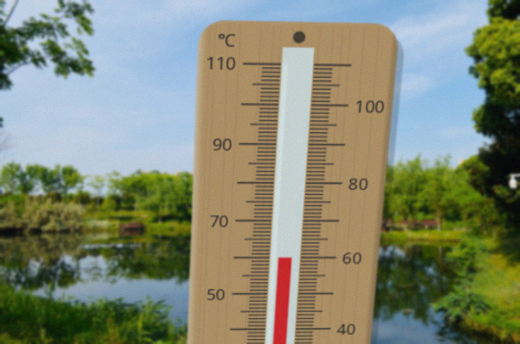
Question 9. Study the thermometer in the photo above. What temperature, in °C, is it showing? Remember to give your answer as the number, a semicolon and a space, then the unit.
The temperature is 60; °C
